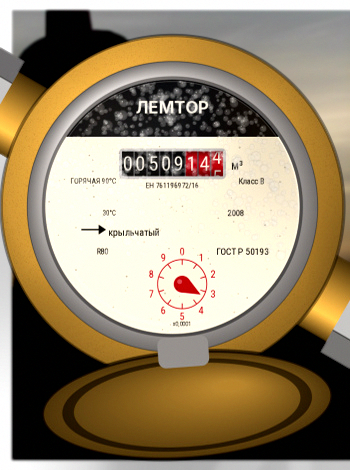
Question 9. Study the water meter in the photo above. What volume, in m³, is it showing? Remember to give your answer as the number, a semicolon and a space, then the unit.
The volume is 509.1443; m³
